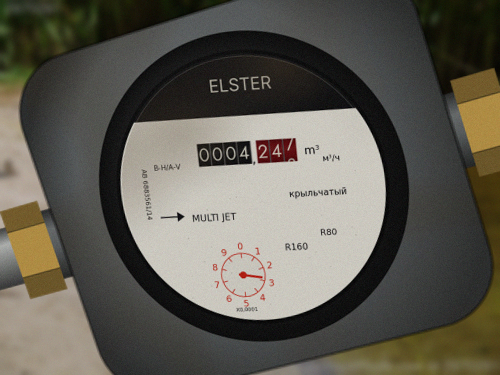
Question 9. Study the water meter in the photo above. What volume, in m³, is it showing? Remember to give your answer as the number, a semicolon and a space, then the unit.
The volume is 4.2472; m³
